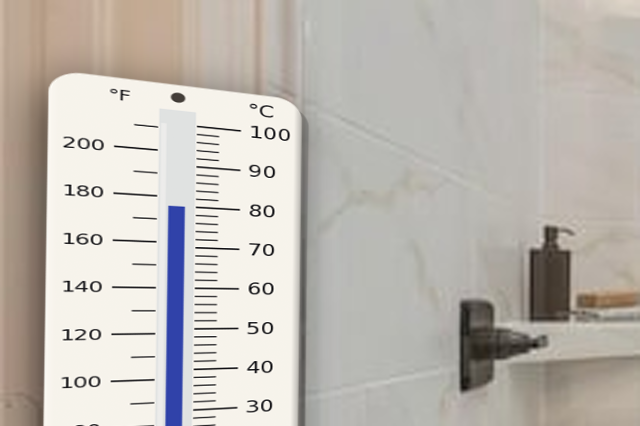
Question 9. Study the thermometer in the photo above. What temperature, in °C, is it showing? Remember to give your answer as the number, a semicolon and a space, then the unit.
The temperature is 80; °C
